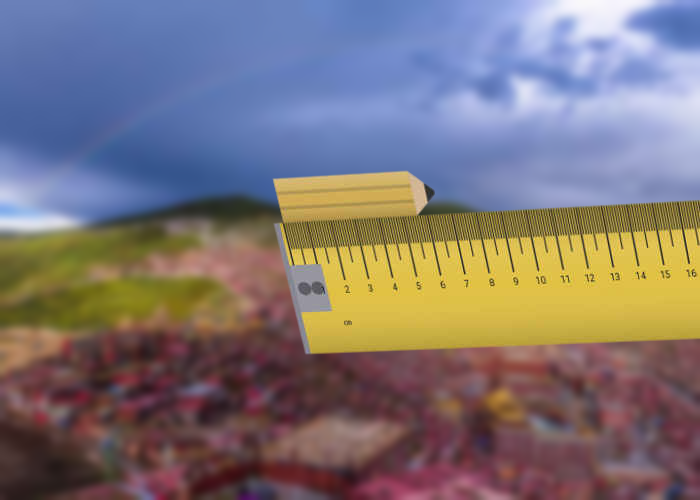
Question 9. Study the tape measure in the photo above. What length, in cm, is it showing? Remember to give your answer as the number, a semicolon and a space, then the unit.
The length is 6.5; cm
